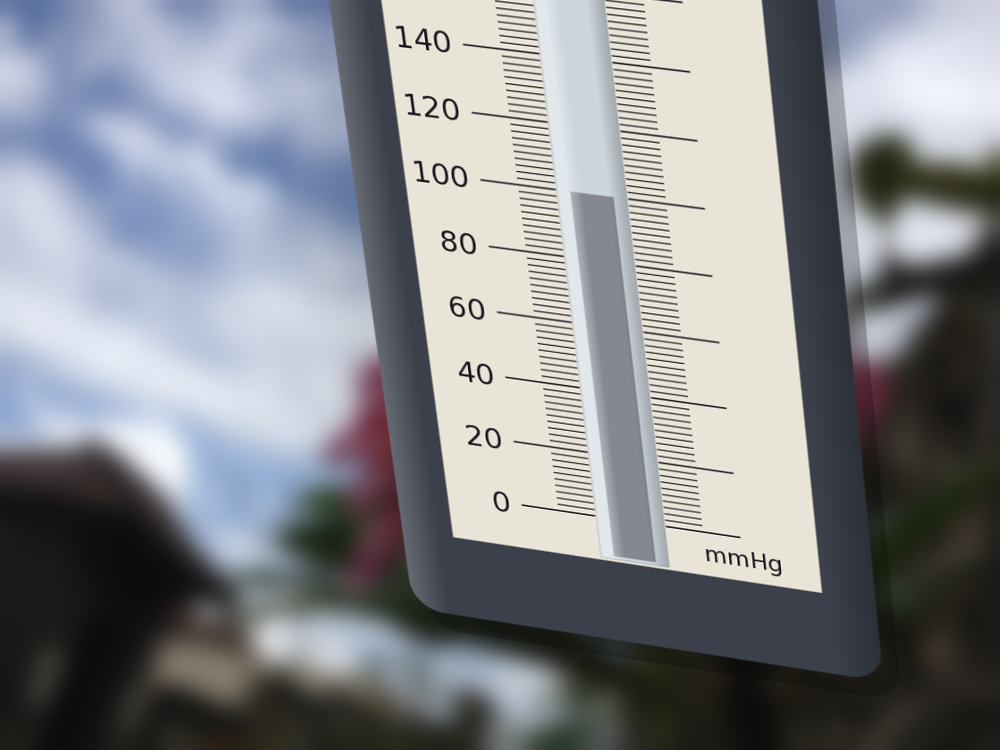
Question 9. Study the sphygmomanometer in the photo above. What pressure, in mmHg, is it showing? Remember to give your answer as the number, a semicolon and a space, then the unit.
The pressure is 100; mmHg
